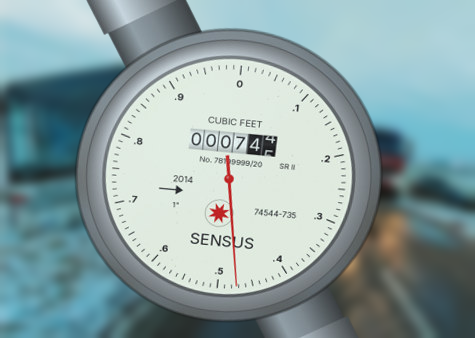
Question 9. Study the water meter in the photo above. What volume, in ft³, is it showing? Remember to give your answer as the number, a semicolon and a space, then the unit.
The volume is 744.47; ft³
